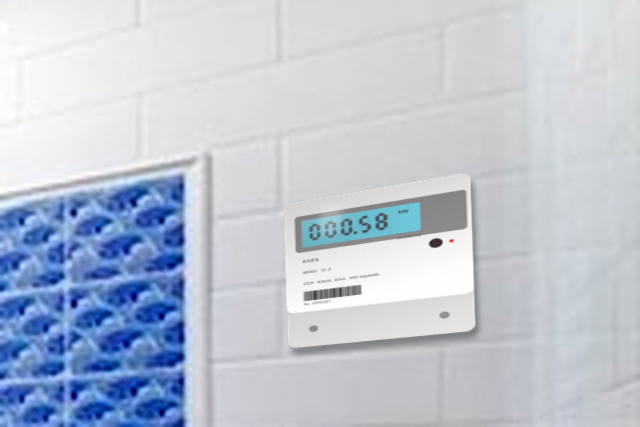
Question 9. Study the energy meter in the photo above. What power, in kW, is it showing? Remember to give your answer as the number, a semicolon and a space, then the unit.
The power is 0.58; kW
